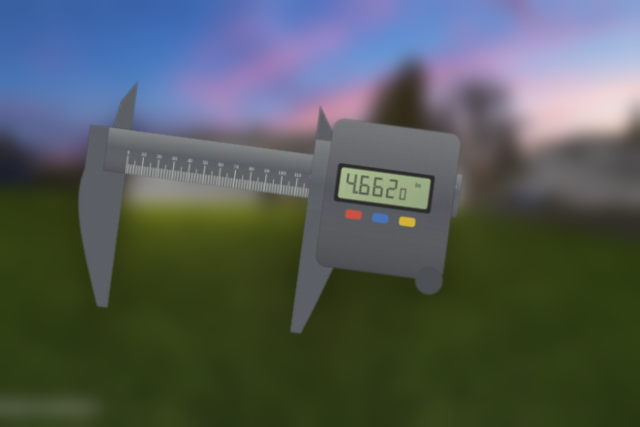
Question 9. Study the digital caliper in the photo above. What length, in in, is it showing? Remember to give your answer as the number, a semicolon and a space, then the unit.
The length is 4.6620; in
